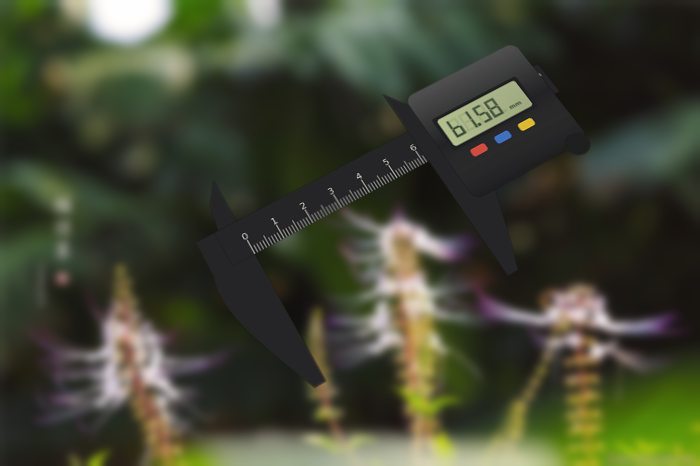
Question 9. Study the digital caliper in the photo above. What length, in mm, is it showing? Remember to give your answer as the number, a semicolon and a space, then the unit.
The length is 61.58; mm
